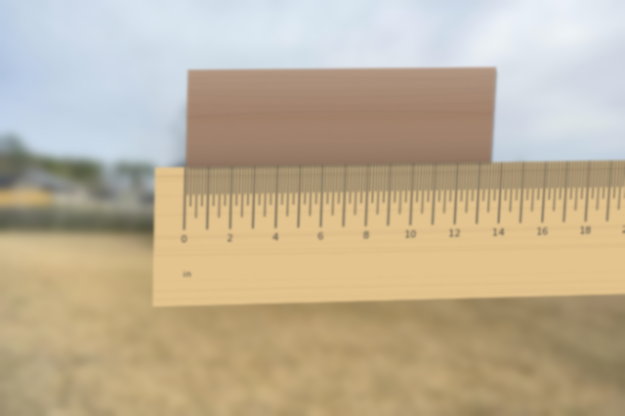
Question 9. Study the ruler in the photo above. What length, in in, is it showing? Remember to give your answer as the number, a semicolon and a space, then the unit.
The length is 13.5; in
